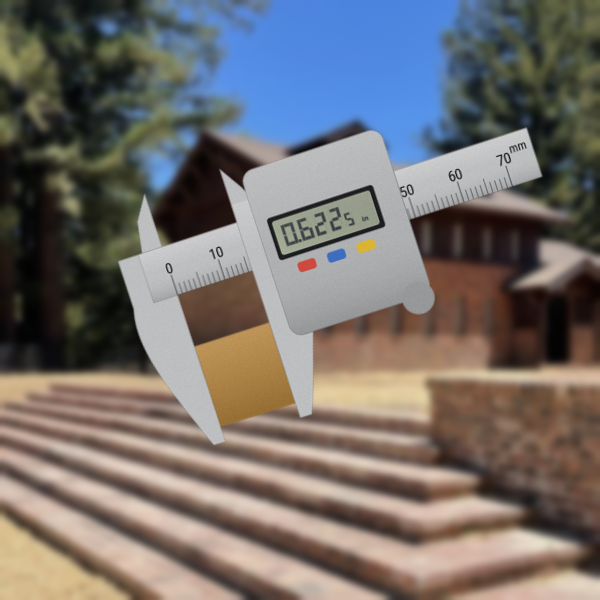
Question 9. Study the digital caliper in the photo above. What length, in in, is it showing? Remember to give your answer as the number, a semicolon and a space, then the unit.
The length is 0.6225; in
